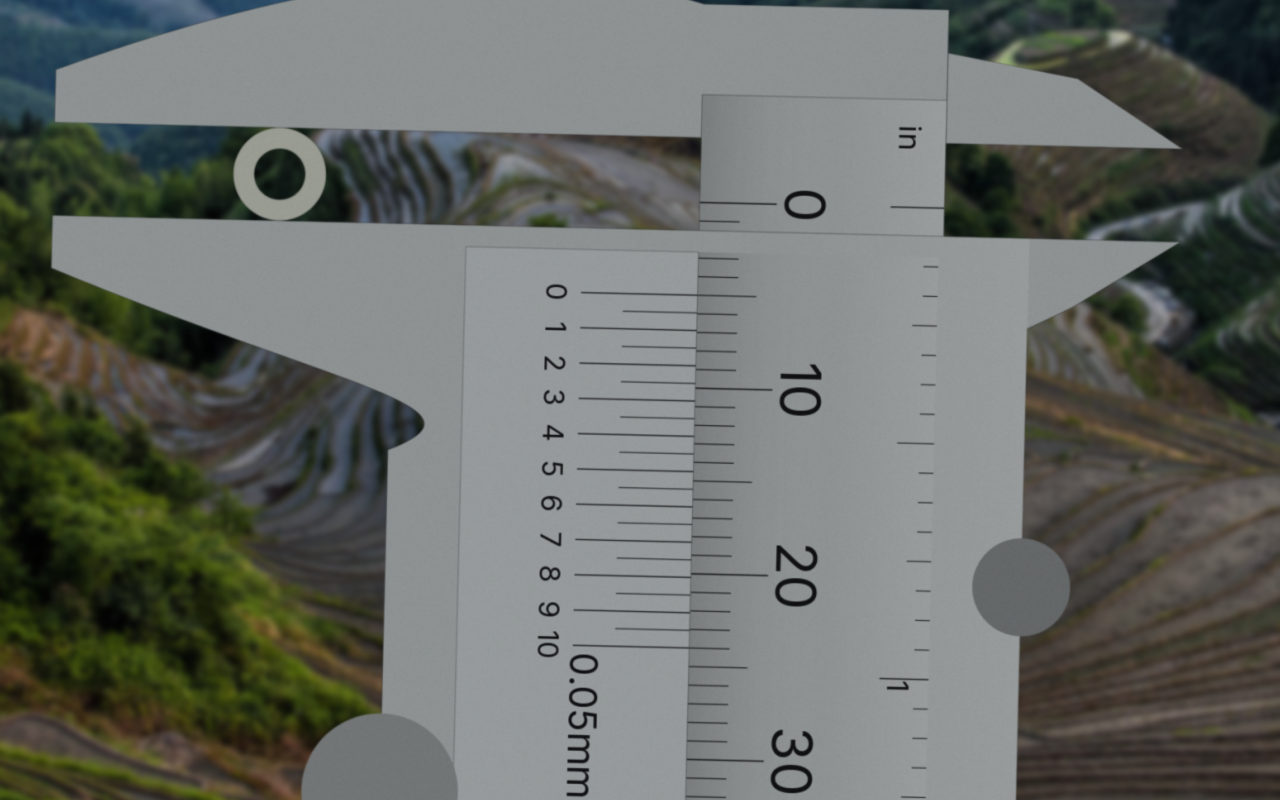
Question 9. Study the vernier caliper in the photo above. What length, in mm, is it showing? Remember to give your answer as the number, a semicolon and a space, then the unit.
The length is 5.0; mm
